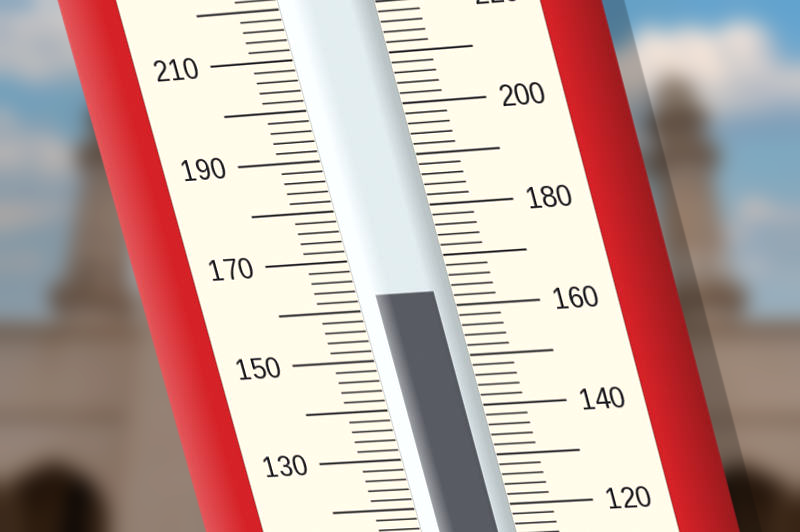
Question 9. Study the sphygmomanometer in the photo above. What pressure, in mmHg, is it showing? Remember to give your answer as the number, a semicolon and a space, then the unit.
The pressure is 163; mmHg
